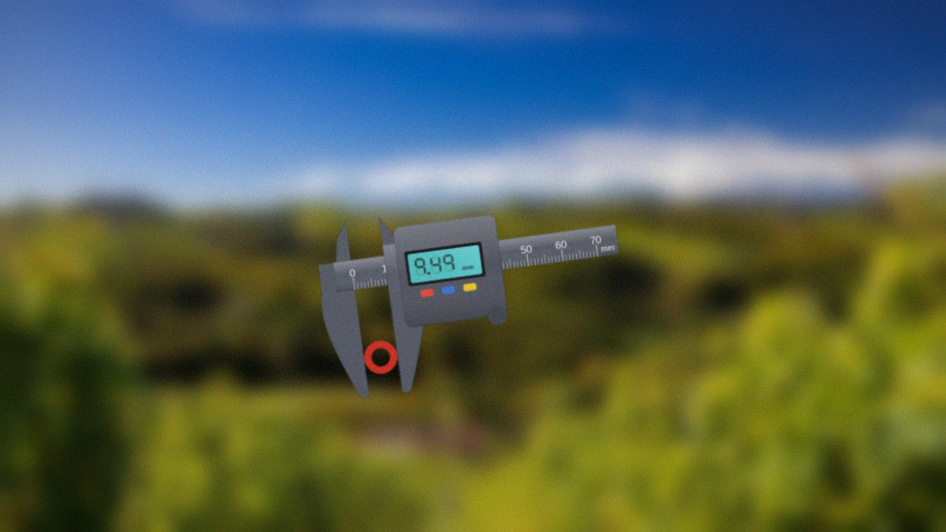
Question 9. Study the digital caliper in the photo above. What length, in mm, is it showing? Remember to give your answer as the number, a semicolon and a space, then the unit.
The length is 9.49; mm
